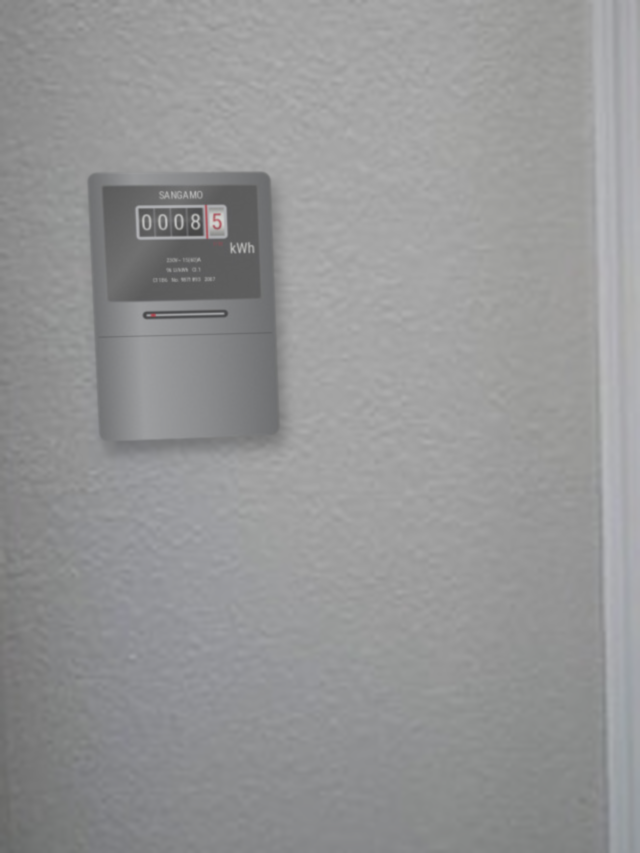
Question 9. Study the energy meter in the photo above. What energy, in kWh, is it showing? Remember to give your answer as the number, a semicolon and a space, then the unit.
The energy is 8.5; kWh
